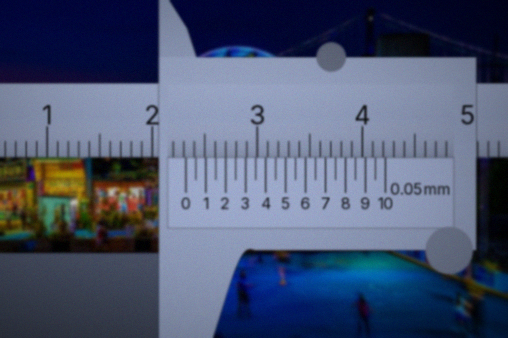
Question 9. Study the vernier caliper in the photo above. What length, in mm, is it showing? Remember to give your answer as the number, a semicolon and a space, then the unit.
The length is 23.2; mm
